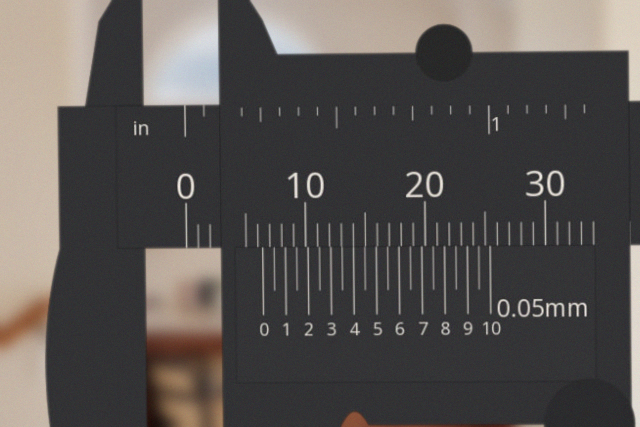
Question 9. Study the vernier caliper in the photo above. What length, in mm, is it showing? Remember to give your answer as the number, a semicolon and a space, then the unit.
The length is 6.4; mm
